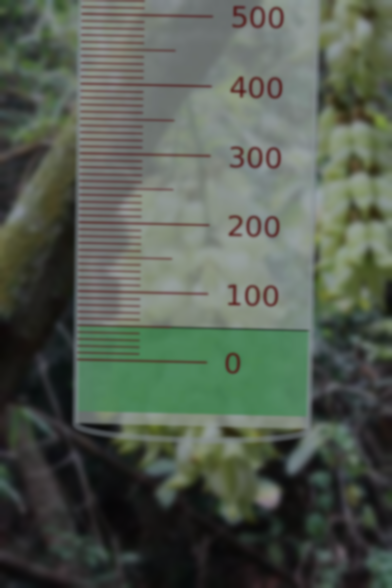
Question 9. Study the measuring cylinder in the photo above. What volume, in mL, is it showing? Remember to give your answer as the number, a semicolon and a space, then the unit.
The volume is 50; mL
